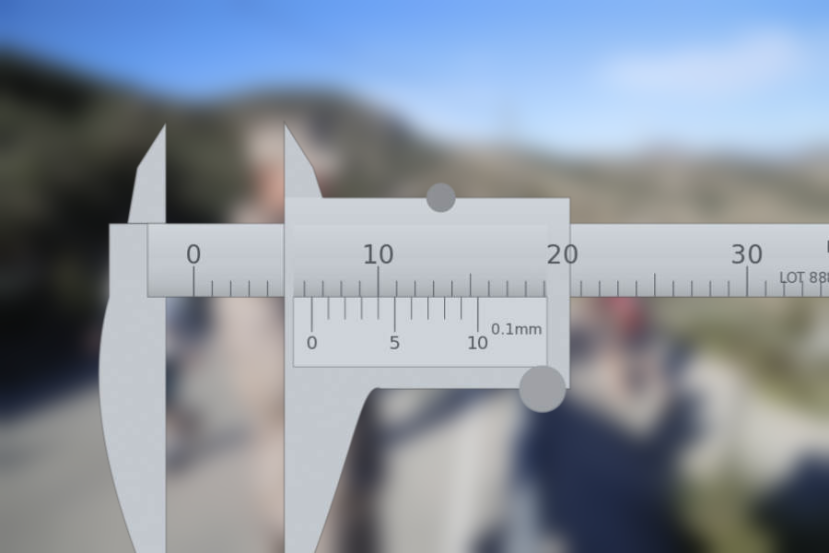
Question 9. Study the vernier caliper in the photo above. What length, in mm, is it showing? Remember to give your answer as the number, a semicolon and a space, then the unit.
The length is 6.4; mm
